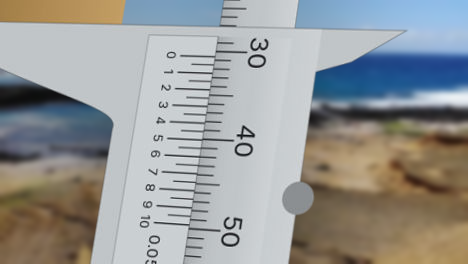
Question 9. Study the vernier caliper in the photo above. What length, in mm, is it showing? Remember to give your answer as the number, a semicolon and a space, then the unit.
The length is 30.6; mm
